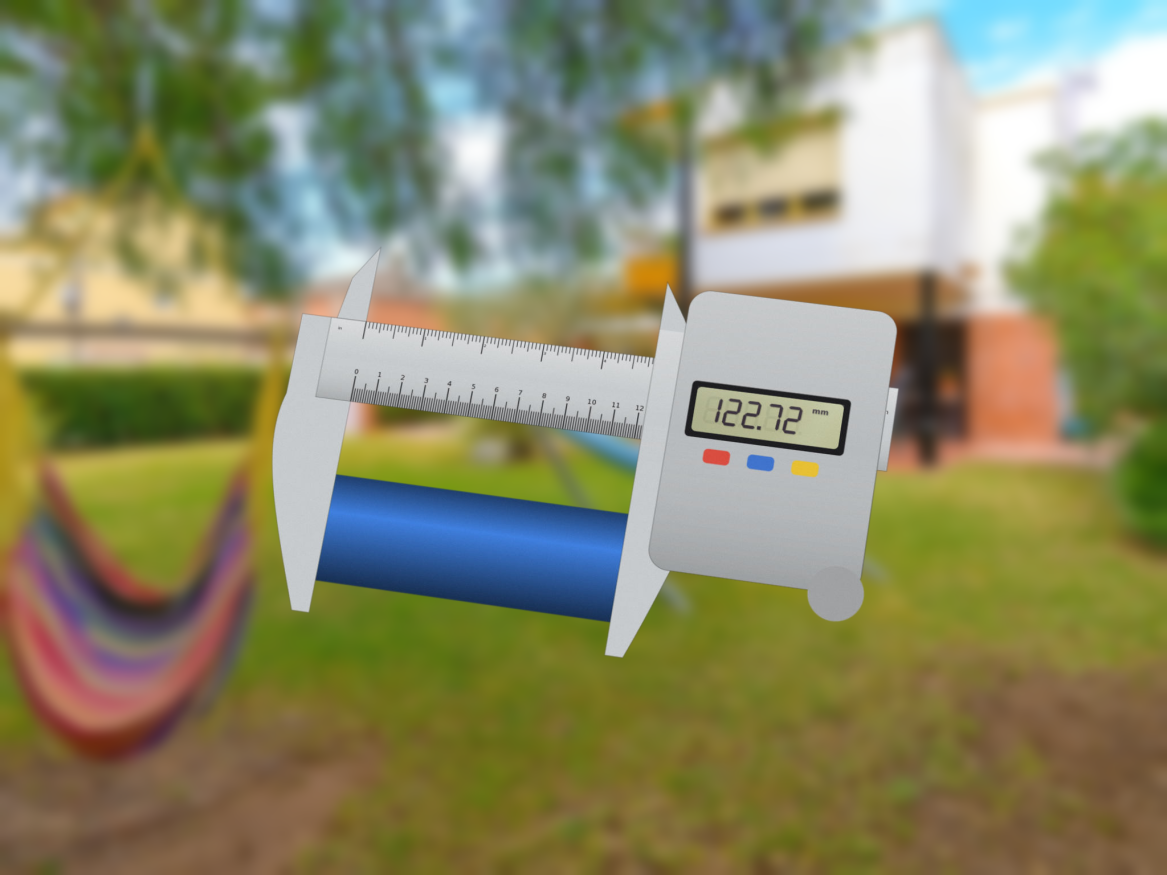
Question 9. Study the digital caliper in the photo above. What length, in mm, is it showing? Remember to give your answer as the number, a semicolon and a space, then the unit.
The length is 122.72; mm
